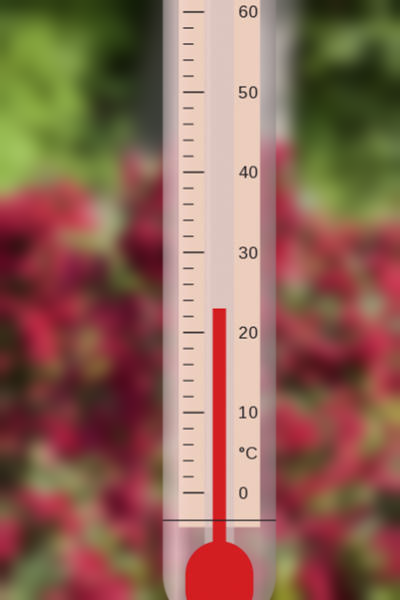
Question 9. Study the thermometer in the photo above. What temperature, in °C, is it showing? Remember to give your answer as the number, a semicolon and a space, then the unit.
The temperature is 23; °C
